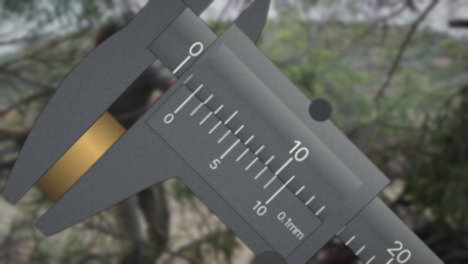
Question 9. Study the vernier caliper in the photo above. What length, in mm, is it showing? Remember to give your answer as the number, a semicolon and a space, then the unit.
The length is 2.0; mm
